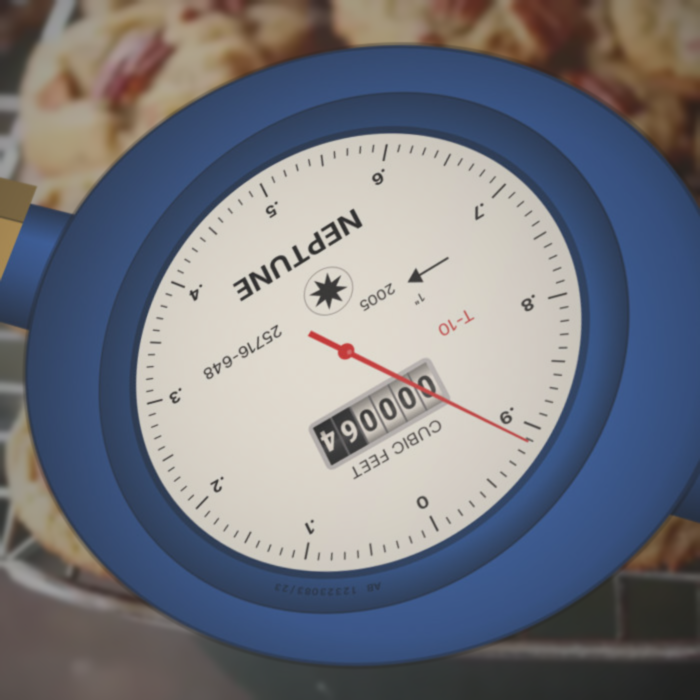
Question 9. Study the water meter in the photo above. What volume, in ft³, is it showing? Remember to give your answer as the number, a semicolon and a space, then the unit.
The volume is 63.91; ft³
